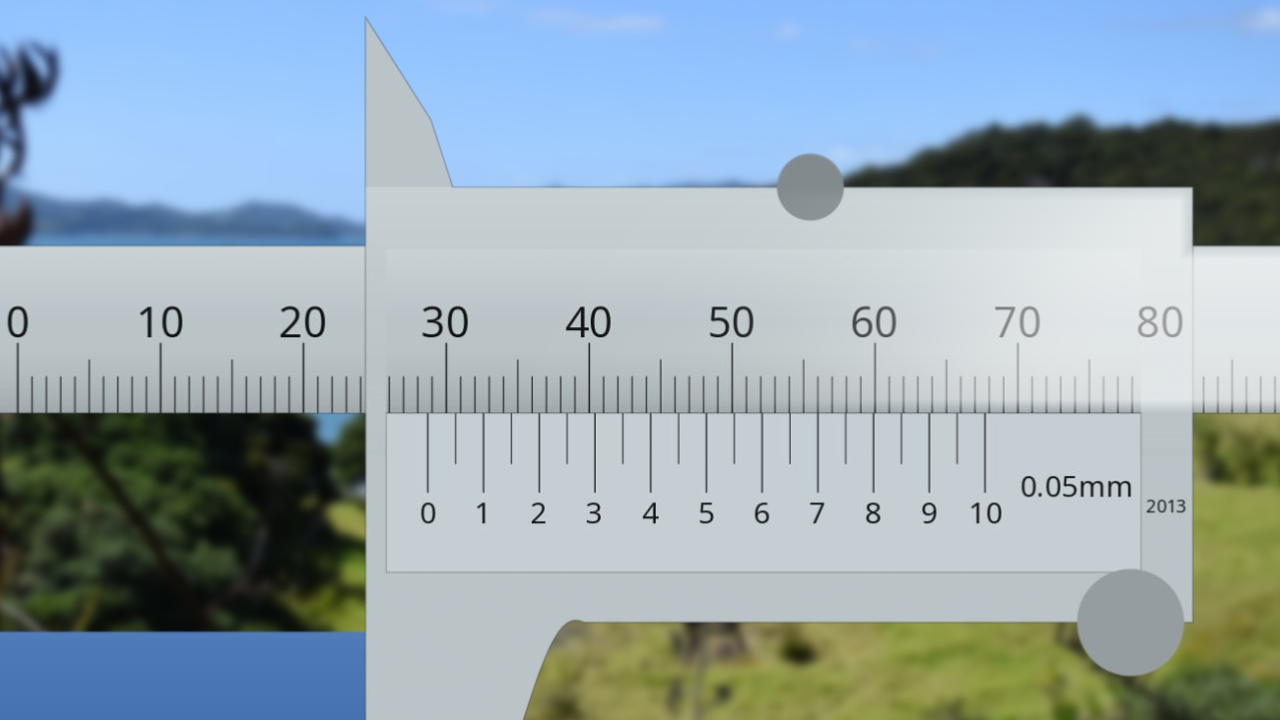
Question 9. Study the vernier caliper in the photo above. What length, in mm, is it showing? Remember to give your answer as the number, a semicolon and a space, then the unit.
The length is 28.7; mm
